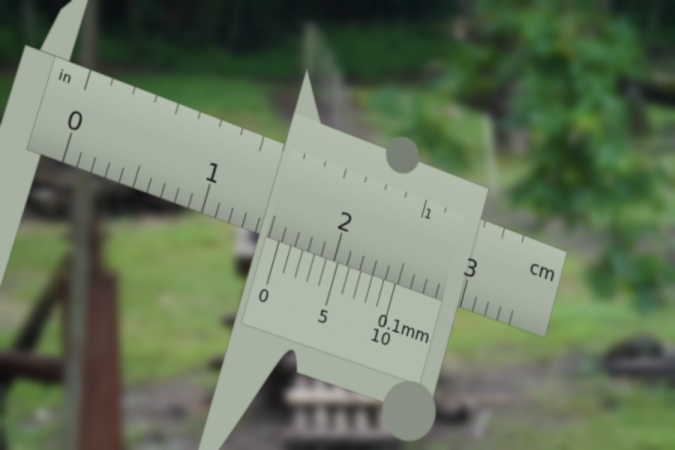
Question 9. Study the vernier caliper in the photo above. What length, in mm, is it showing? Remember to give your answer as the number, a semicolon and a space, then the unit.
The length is 15.8; mm
